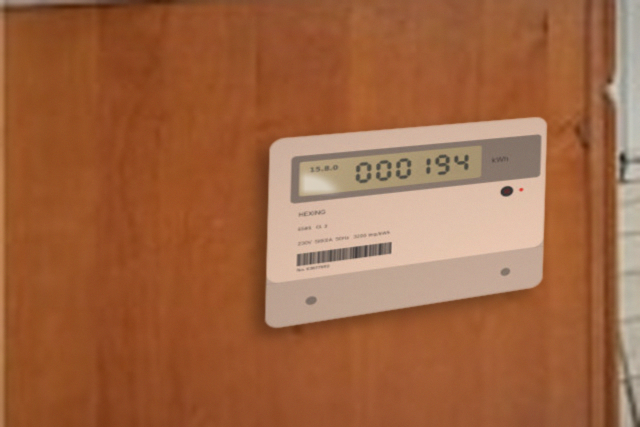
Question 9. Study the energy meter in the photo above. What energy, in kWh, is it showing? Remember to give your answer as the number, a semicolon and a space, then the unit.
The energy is 194; kWh
